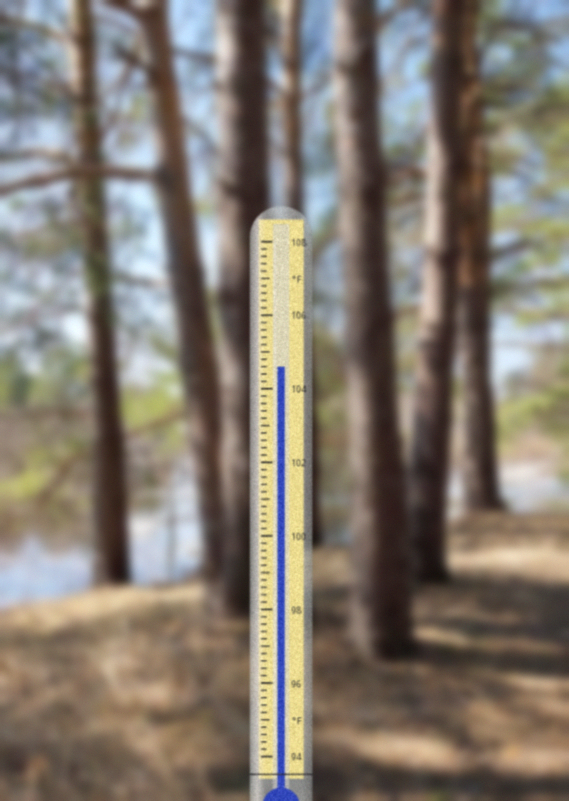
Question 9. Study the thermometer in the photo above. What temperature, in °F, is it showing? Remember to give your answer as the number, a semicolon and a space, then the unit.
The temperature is 104.6; °F
